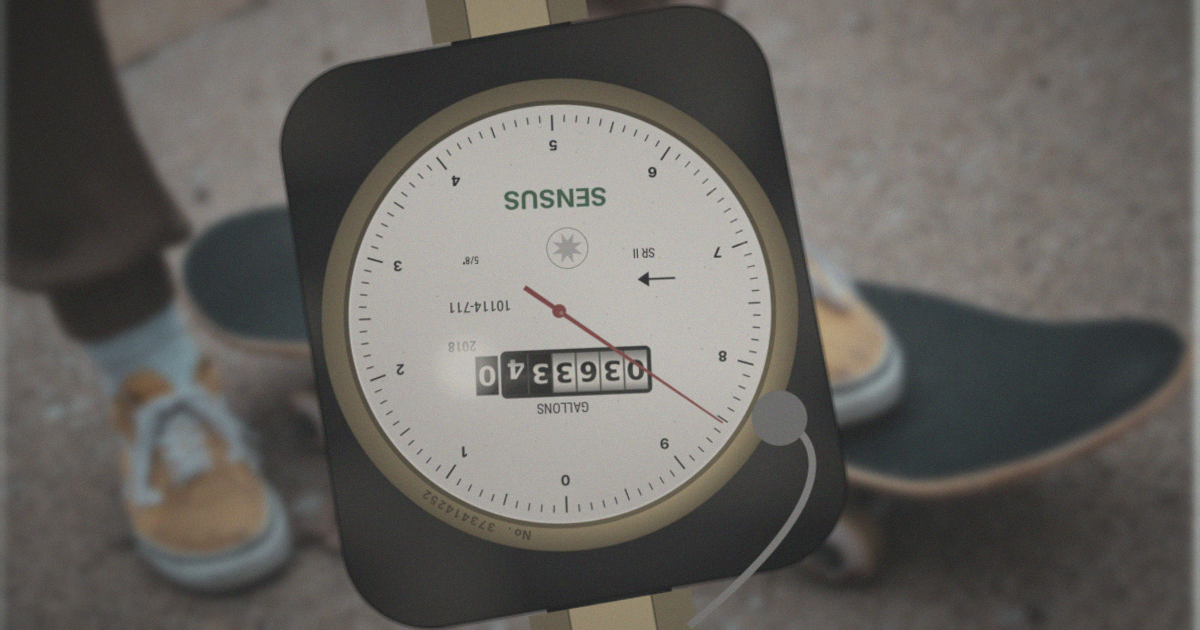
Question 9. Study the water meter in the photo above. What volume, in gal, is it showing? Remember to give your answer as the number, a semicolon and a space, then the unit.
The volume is 363338.5; gal
